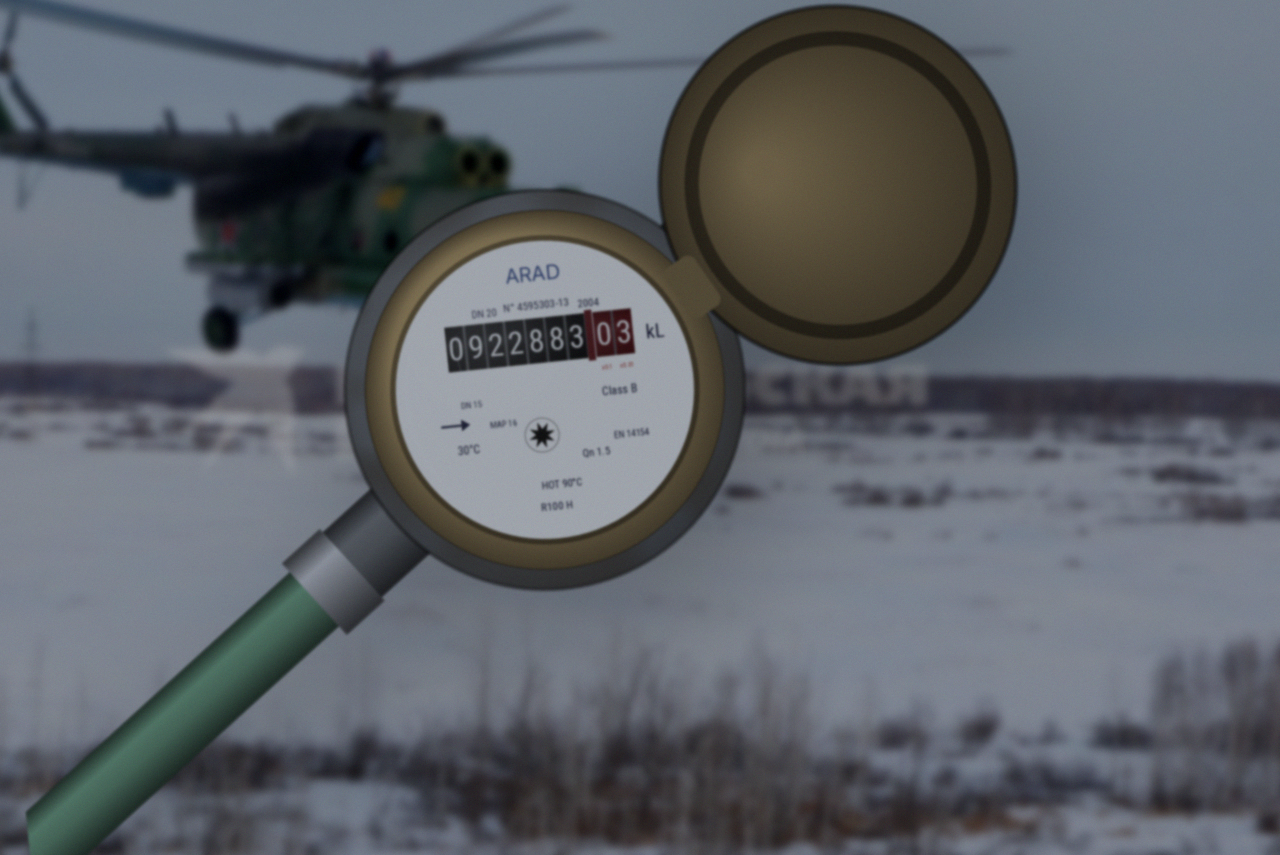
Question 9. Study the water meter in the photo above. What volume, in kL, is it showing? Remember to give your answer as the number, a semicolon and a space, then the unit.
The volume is 922883.03; kL
